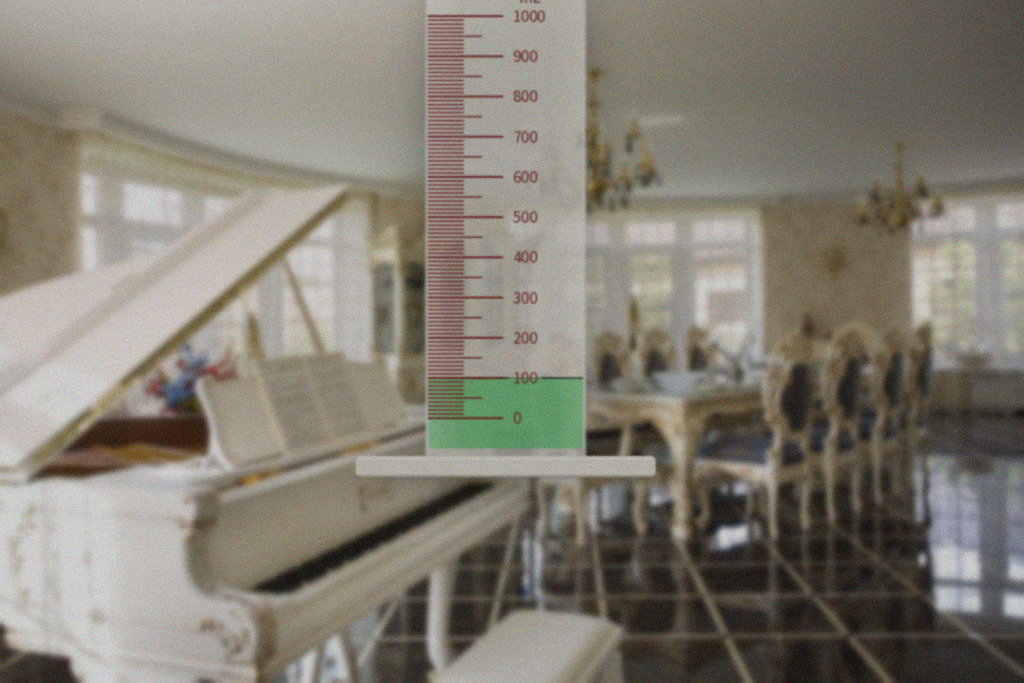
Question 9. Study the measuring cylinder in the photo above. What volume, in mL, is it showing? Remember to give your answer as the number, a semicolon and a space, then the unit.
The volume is 100; mL
